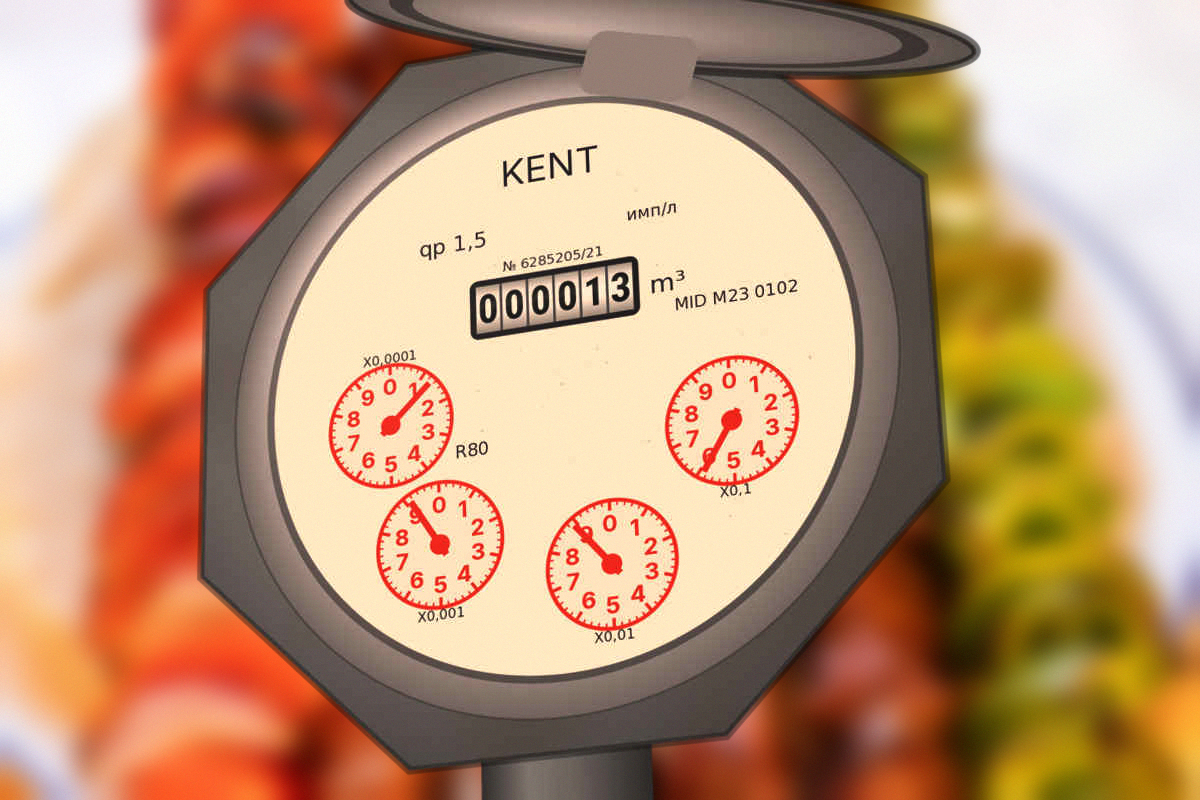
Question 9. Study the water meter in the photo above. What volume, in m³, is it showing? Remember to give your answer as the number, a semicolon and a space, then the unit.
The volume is 13.5891; m³
